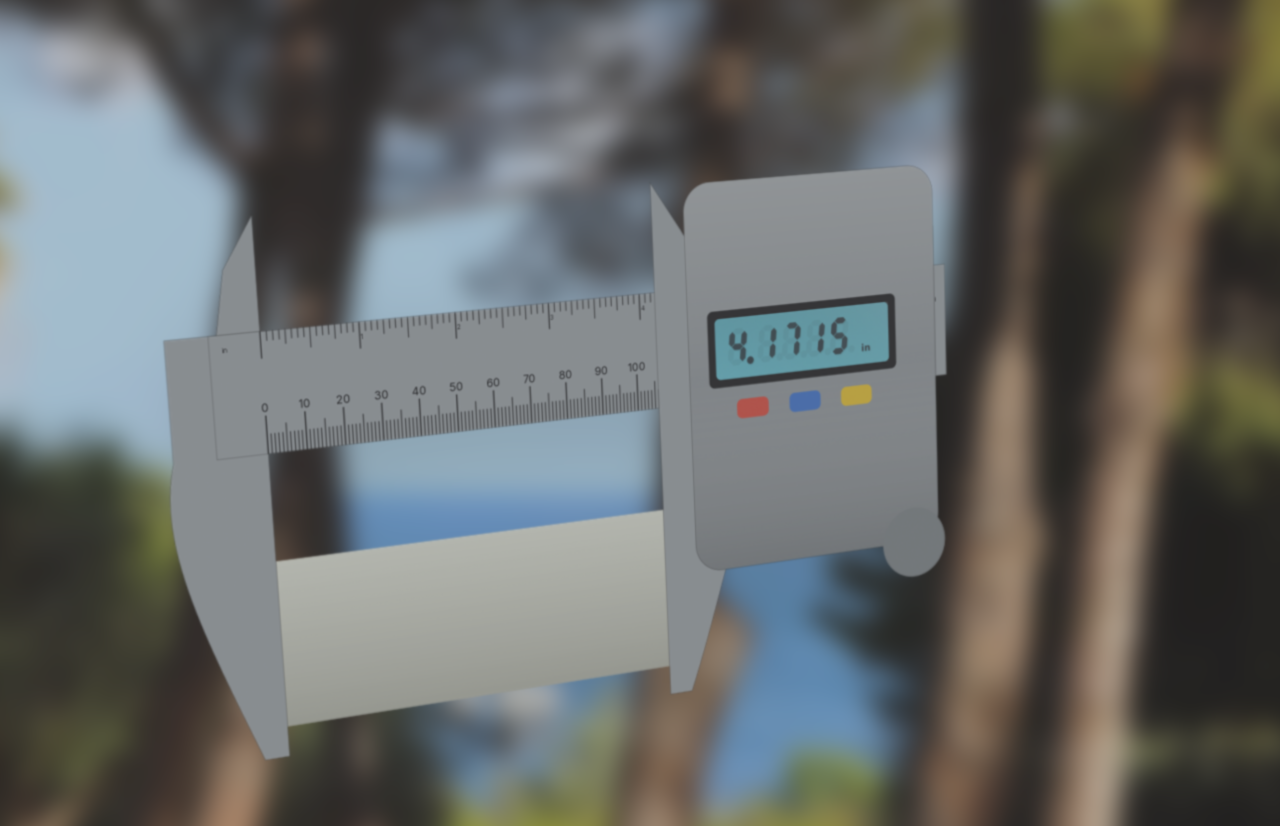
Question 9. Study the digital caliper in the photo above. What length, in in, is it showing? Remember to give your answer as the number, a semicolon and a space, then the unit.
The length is 4.1715; in
